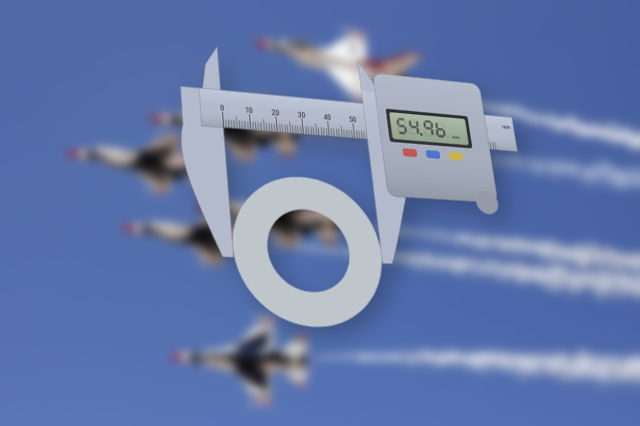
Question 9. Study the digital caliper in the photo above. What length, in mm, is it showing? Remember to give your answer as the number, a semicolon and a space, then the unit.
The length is 54.96; mm
